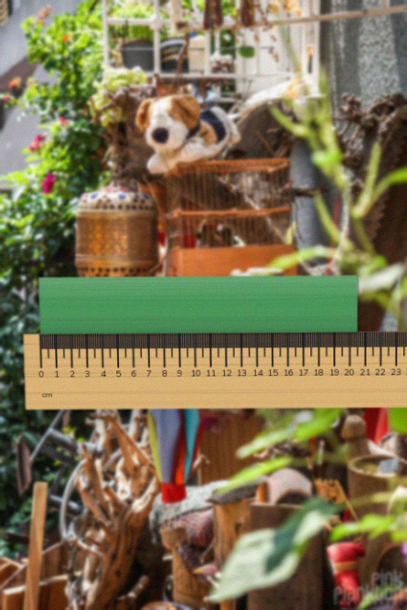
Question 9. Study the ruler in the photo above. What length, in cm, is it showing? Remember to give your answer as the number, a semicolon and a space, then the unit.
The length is 20.5; cm
